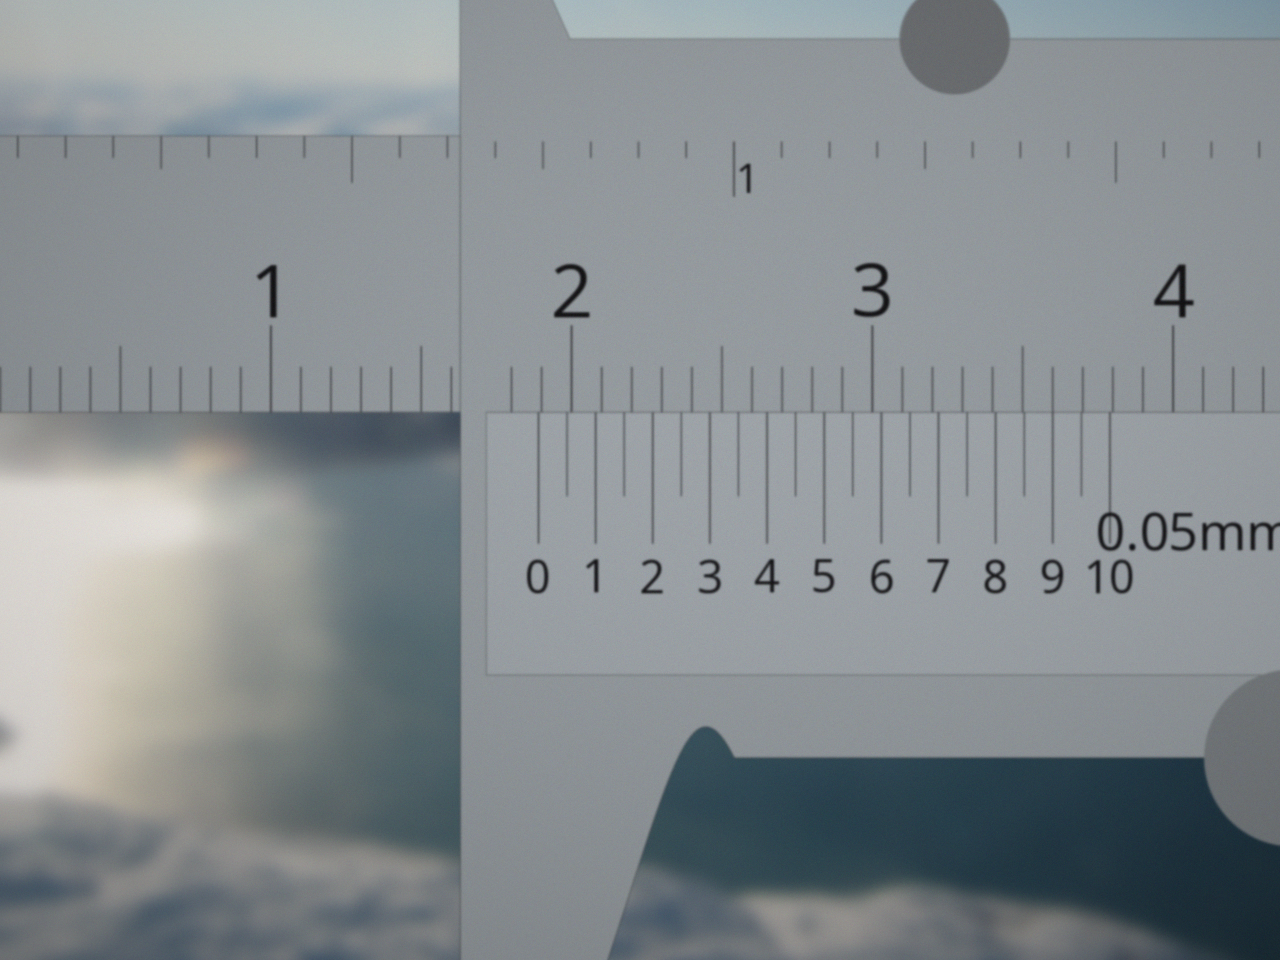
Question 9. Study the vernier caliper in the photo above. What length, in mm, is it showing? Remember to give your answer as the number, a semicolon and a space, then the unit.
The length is 18.9; mm
